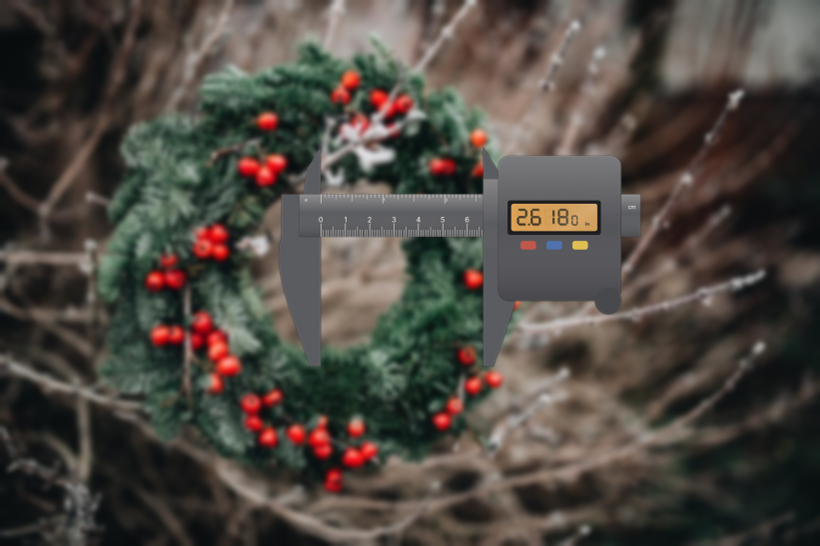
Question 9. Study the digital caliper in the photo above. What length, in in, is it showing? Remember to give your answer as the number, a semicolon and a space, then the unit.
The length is 2.6180; in
